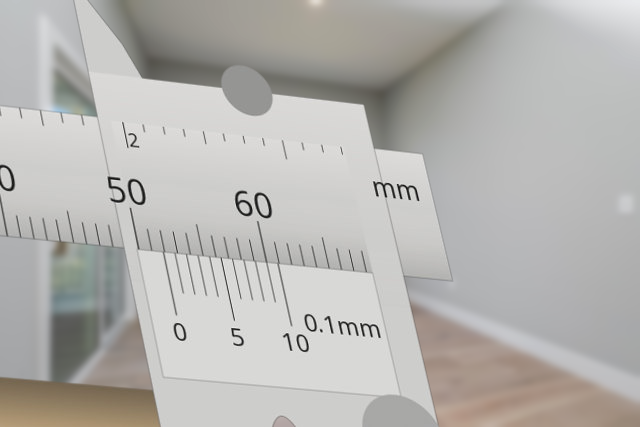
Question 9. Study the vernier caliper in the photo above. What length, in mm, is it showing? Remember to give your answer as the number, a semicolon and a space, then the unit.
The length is 51.9; mm
